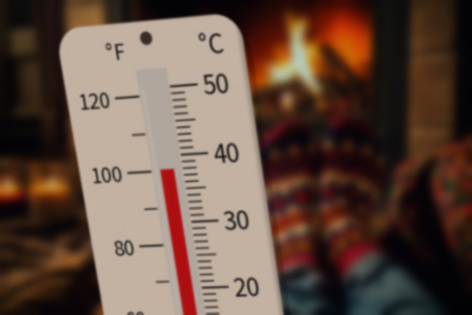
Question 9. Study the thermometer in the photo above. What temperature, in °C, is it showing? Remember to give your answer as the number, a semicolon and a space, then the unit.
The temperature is 38; °C
